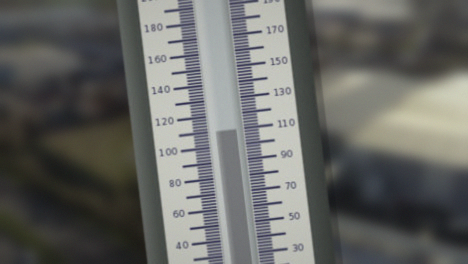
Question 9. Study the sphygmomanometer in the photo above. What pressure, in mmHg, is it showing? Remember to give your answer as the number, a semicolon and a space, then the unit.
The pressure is 110; mmHg
